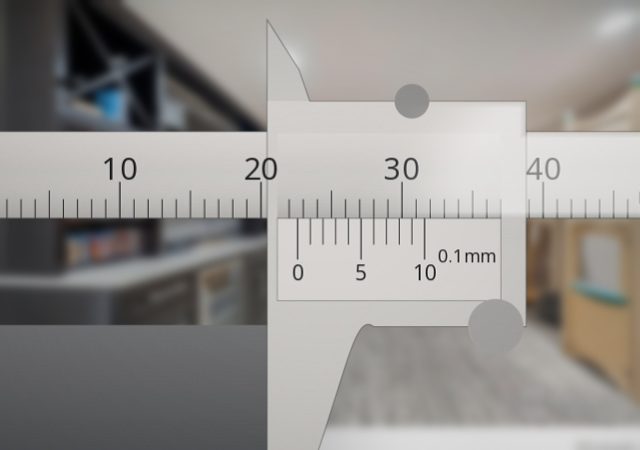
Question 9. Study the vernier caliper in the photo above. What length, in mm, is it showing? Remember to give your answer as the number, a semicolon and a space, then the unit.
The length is 22.6; mm
